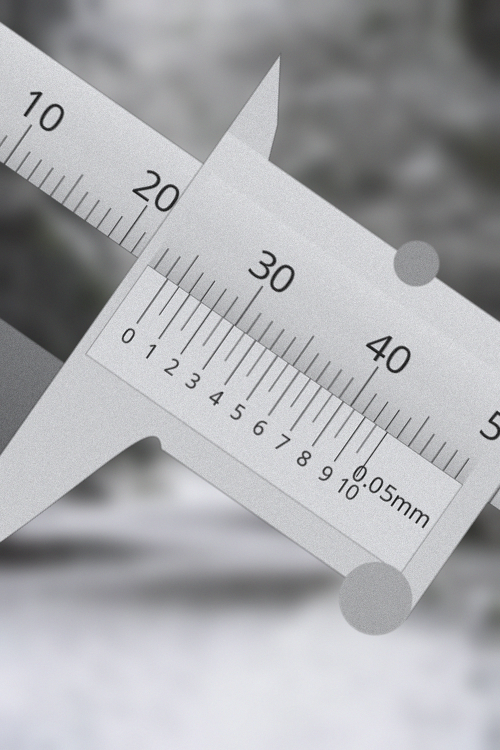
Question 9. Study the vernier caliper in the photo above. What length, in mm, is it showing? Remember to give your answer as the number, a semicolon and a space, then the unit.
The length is 24.2; mm
